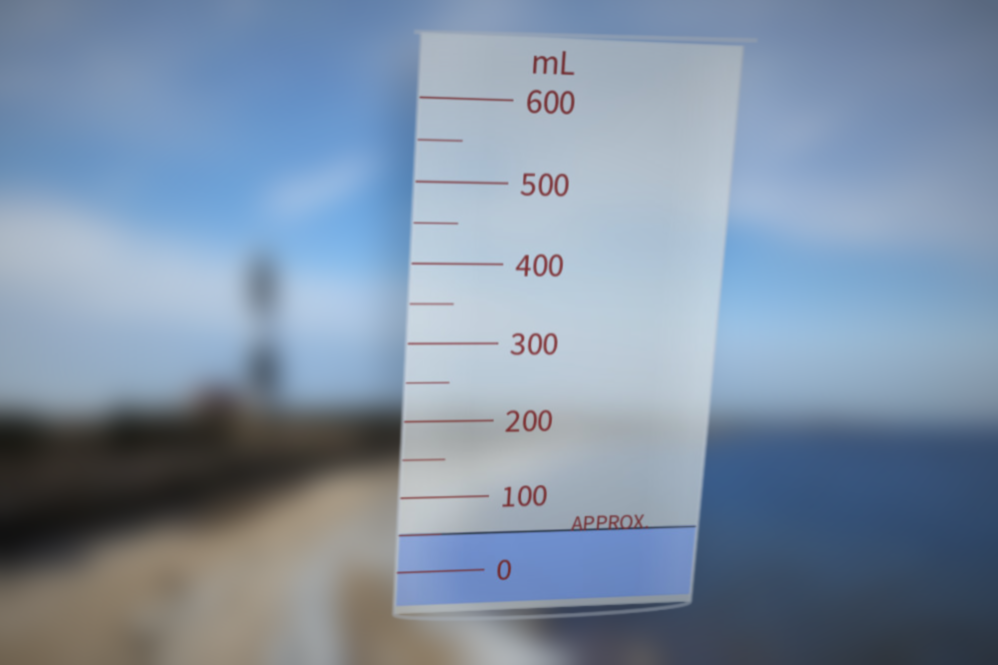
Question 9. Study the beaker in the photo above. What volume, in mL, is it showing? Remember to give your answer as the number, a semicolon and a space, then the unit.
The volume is 50; mL
